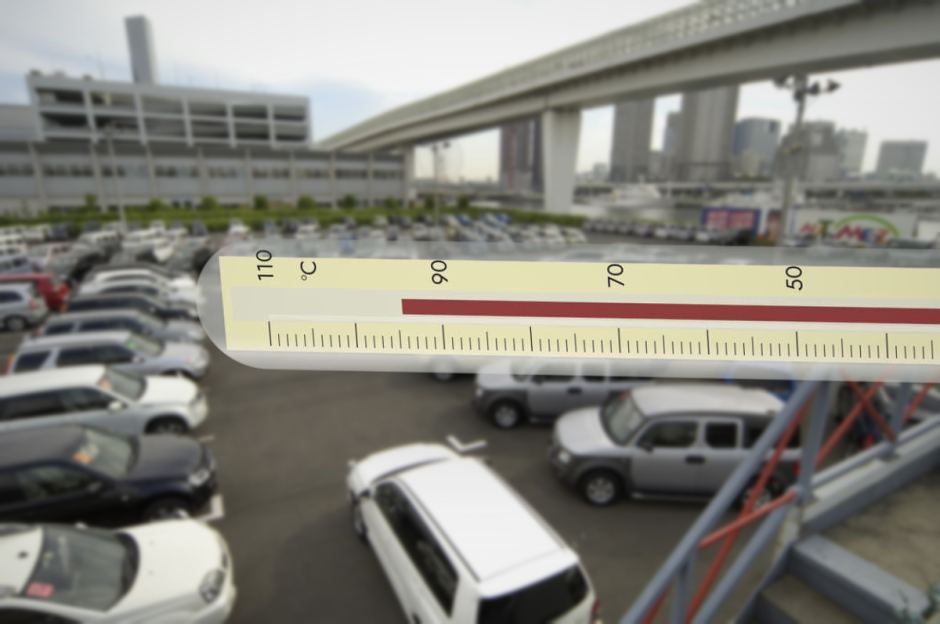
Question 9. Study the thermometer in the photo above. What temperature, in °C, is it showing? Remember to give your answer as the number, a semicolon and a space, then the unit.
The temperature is 94.5; °C
